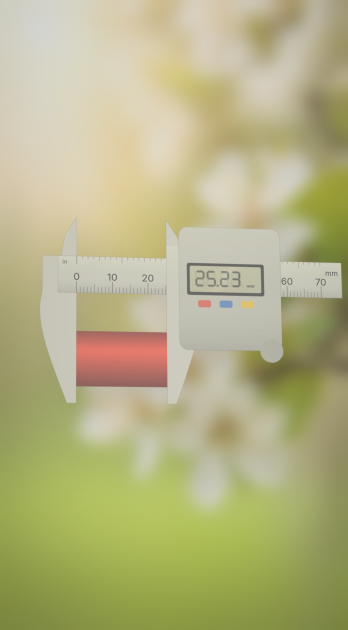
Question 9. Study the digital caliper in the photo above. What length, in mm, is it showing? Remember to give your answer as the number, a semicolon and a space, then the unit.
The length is 25.23; mm
